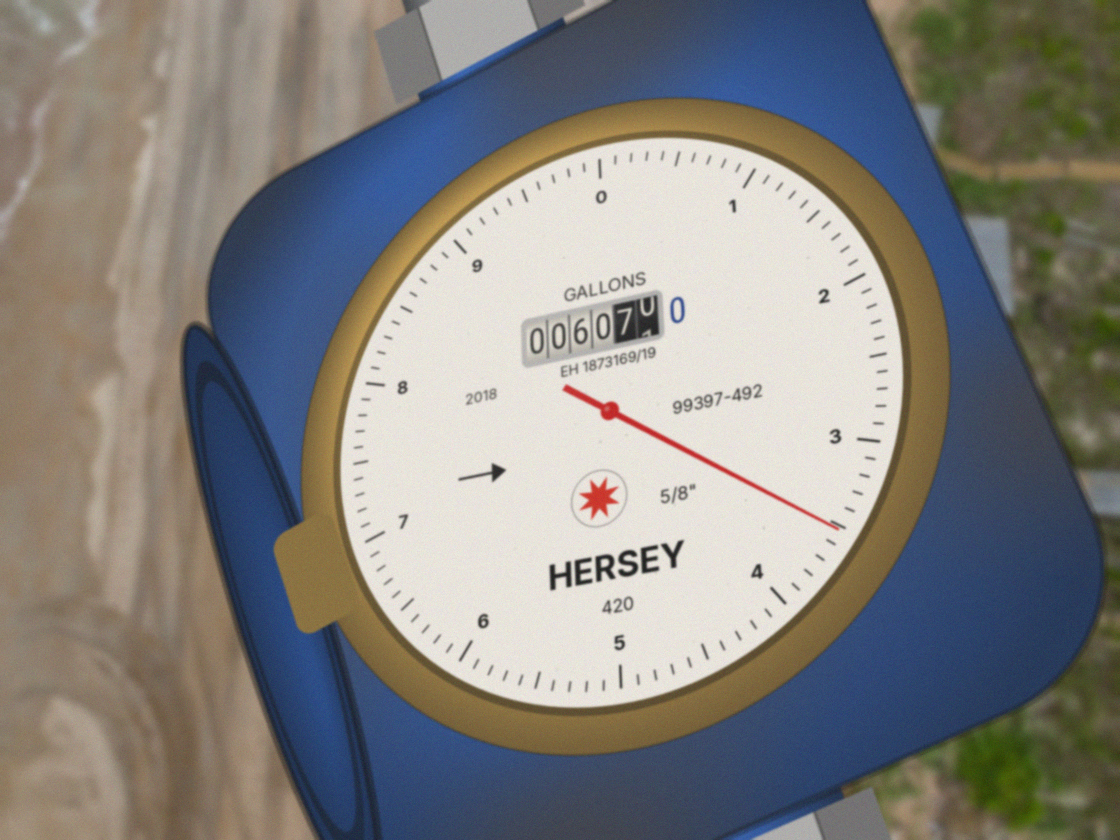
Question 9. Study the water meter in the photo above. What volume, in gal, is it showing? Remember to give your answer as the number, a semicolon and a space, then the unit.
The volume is 60703.5; gal
